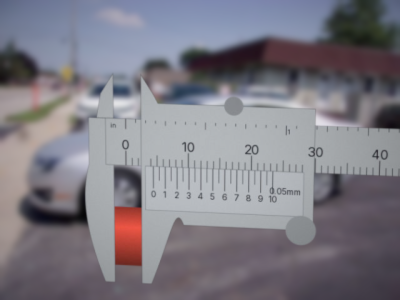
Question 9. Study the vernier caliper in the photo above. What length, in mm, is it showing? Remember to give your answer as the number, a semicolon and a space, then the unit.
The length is 4.4; mm
